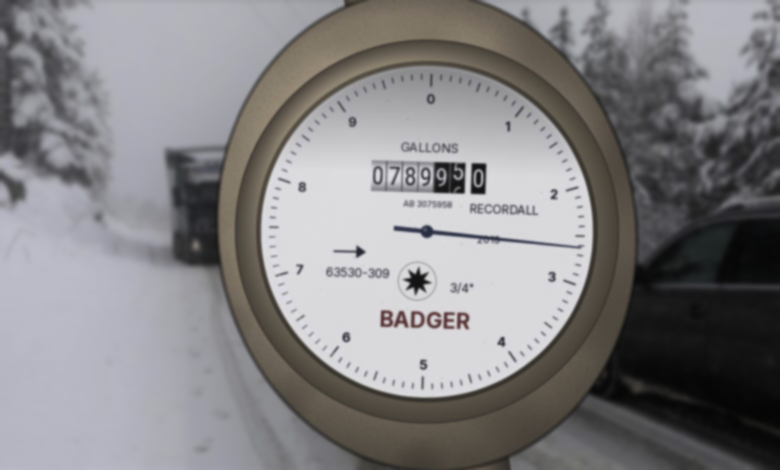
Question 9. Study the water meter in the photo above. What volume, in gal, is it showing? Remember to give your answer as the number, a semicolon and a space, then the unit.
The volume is 789952.6; gal
